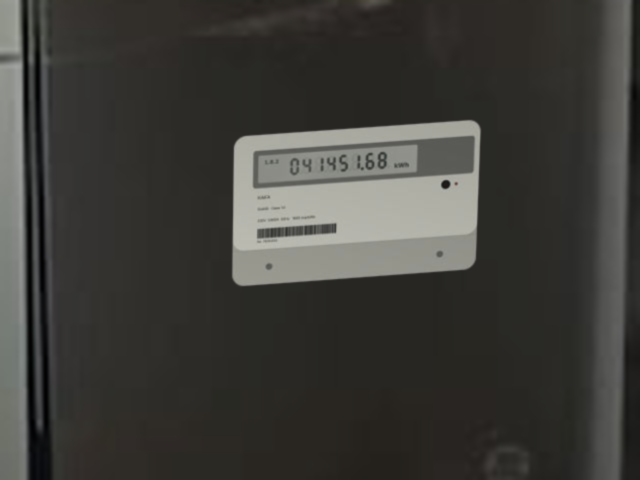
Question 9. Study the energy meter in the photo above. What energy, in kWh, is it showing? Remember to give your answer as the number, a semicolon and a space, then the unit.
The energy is 41451.68; kWh
